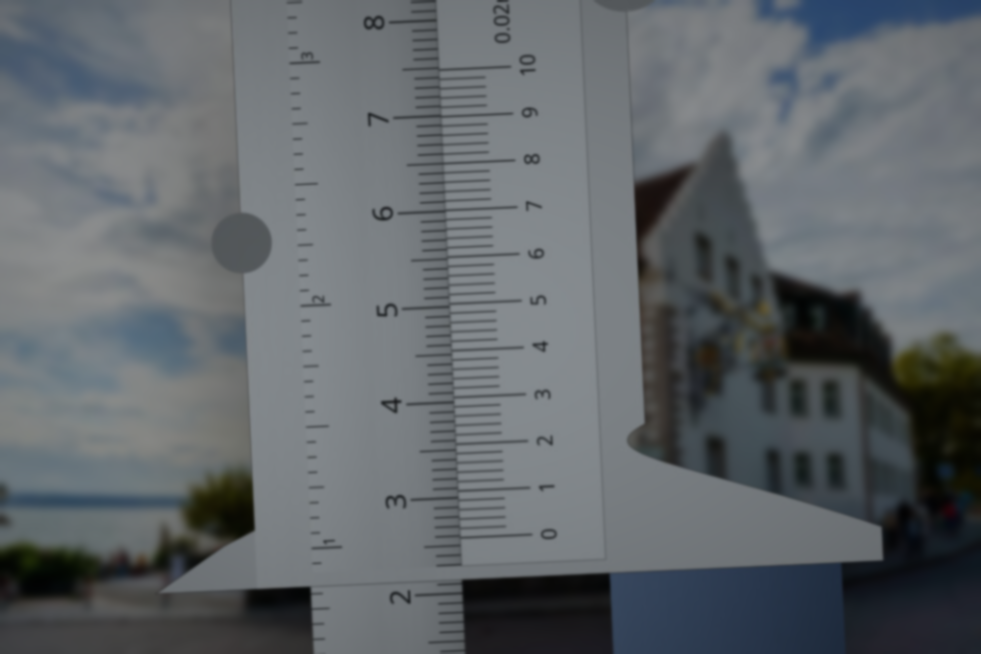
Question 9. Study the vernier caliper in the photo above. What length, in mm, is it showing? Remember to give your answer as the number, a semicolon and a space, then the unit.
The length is 25.8; mm
